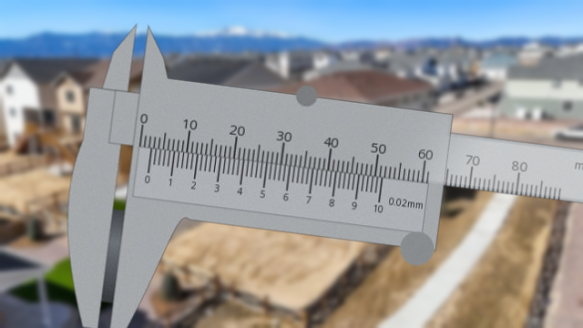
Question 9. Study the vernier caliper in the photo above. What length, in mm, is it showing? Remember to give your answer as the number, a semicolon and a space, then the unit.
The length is 2.5; mm
